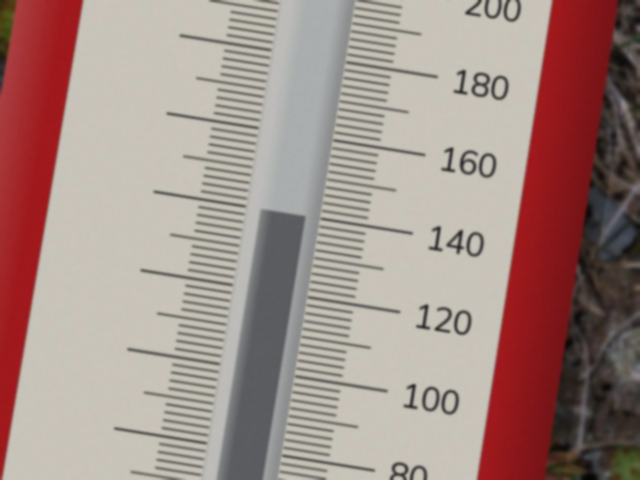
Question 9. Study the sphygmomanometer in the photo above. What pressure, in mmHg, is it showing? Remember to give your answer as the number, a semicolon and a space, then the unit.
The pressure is 140; mmHg
